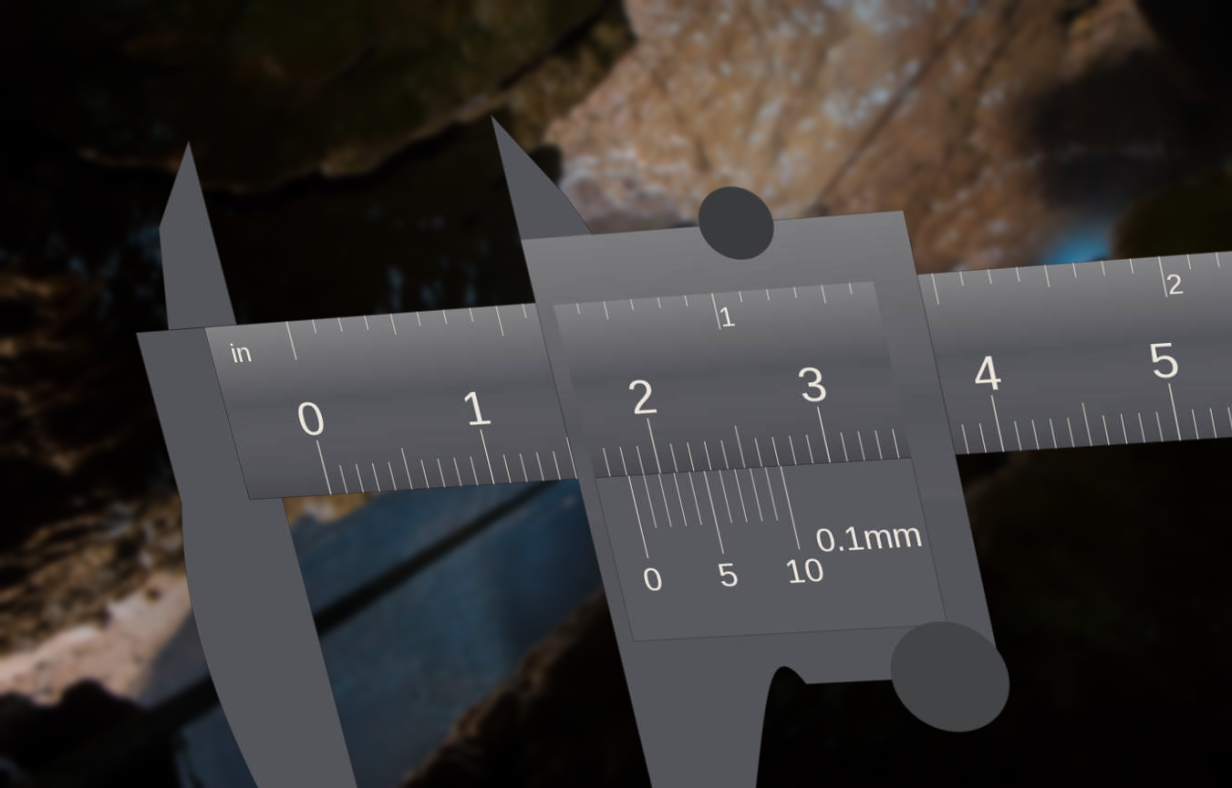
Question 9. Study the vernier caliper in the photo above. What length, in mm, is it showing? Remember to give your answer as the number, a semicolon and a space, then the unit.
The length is 18.1; mm
